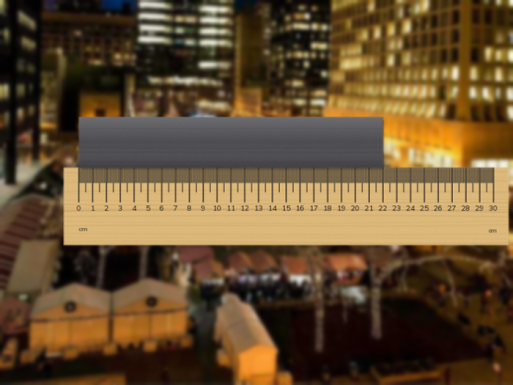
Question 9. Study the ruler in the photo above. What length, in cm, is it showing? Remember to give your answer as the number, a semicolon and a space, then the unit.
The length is 22; cm
